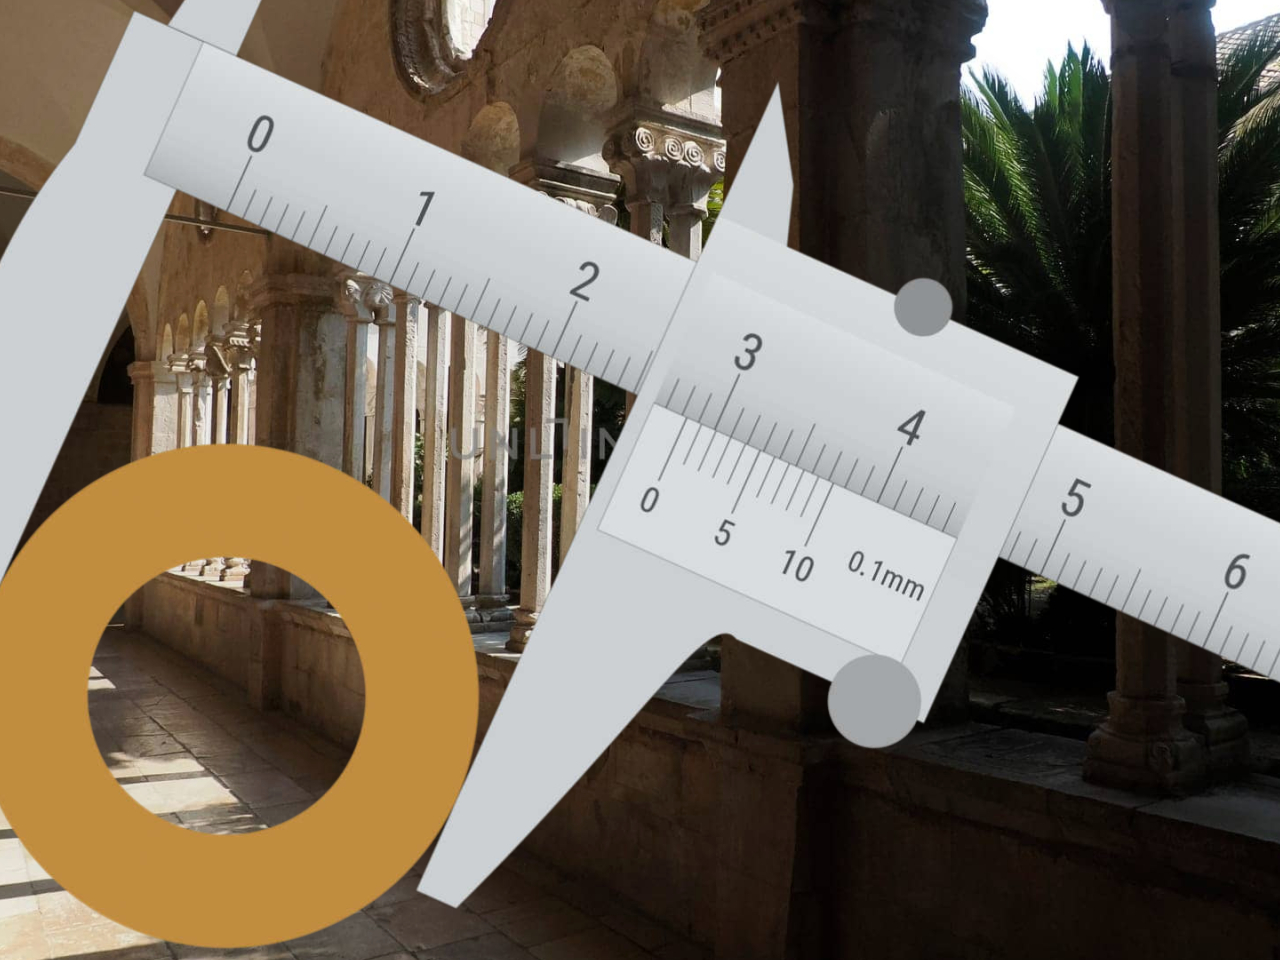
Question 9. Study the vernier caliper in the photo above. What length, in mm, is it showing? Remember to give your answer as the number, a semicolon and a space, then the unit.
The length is 28.3; mm
